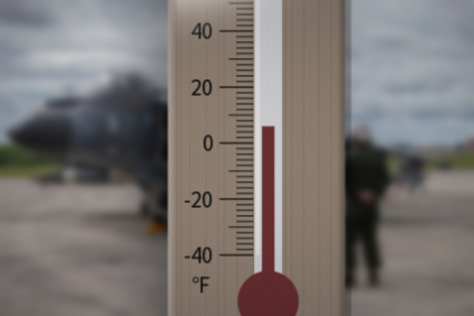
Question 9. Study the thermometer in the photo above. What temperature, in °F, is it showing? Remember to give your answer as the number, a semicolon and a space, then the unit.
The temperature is 6; °F
